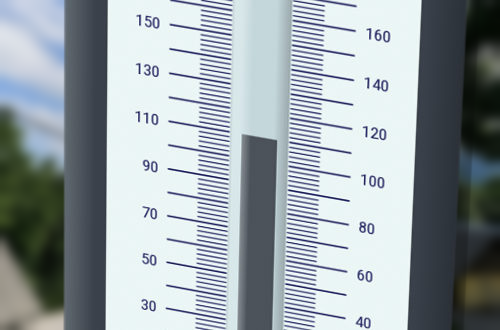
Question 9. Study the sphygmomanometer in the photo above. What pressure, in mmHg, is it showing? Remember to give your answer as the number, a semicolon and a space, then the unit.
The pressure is 110; mmHg
